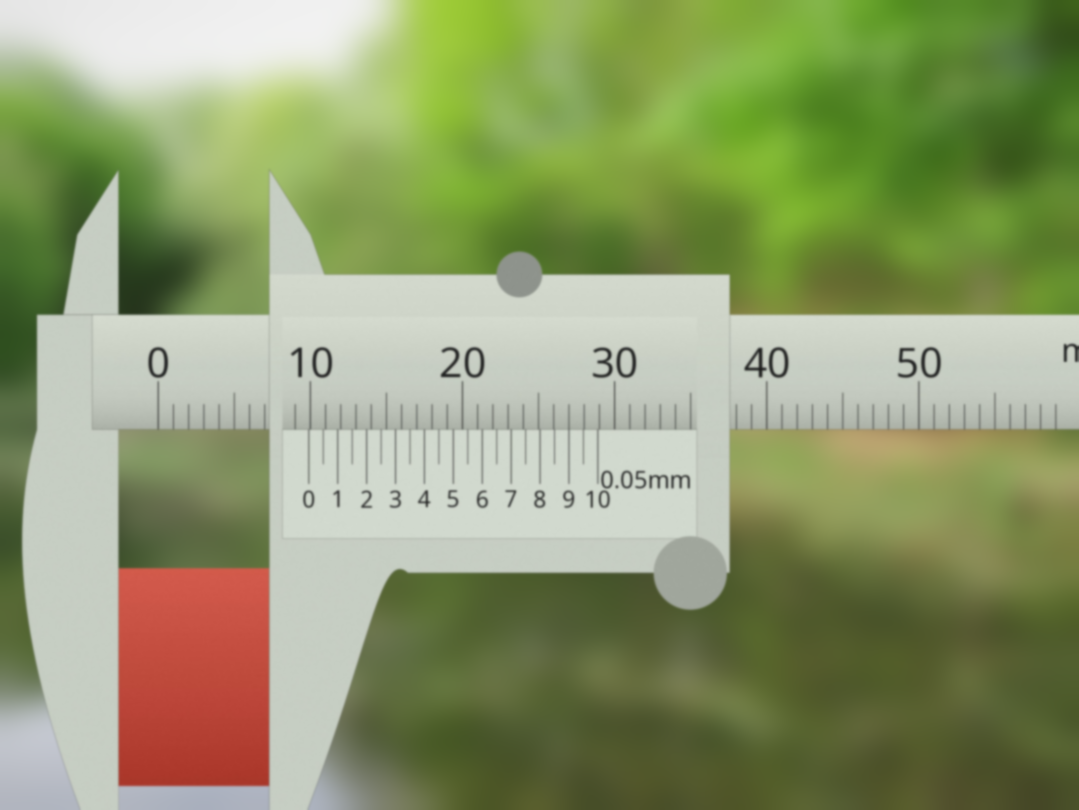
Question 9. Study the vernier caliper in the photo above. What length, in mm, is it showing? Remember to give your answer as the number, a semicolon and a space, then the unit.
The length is 9.9; mm
